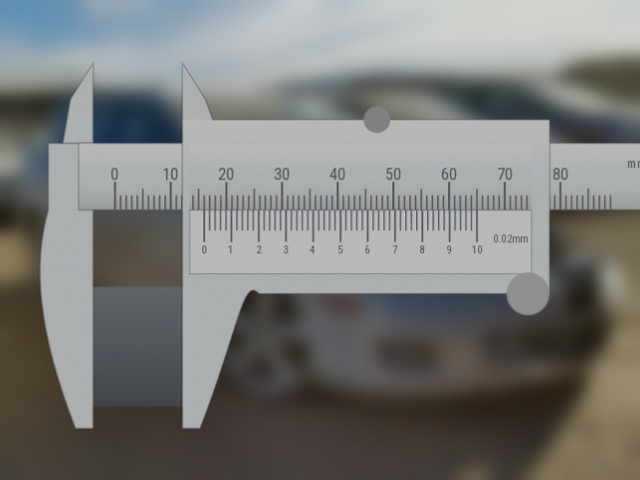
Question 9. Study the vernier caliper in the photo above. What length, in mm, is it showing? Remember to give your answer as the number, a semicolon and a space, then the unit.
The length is 16.0; mm
